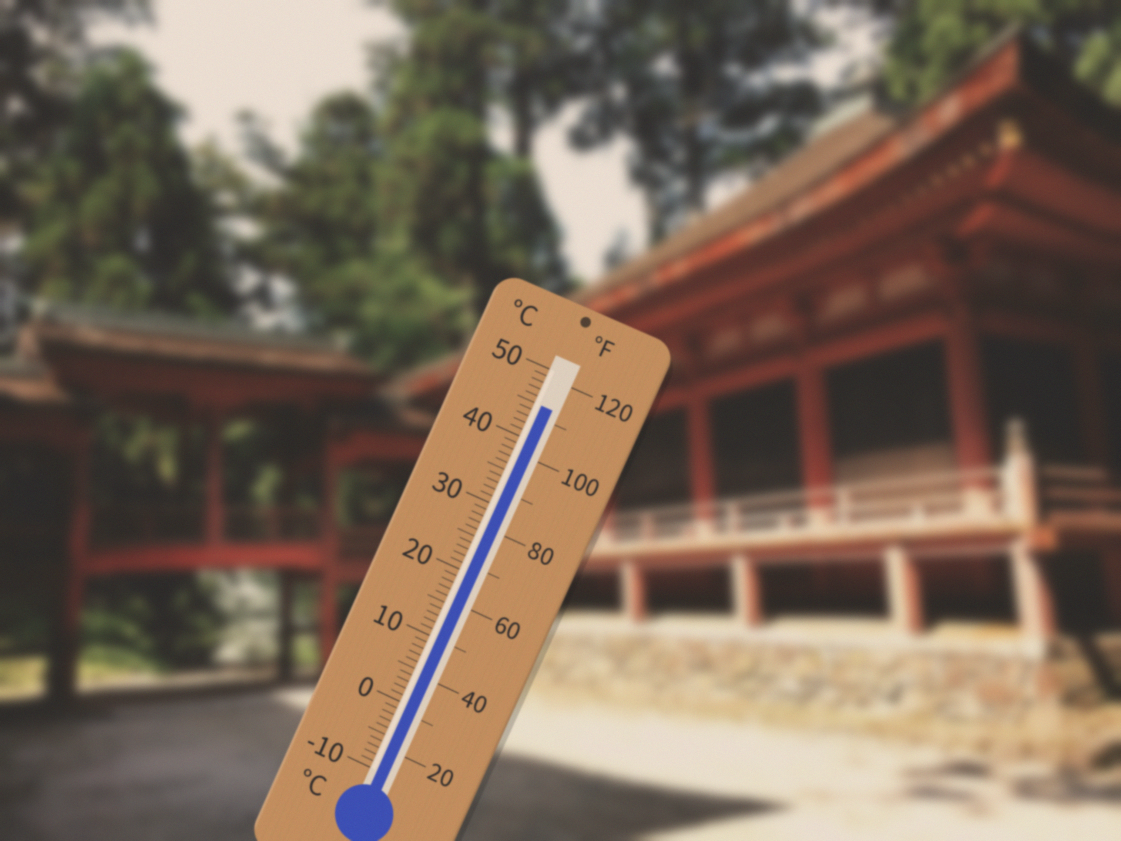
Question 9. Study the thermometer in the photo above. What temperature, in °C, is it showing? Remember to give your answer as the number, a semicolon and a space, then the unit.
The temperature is 45; °C
